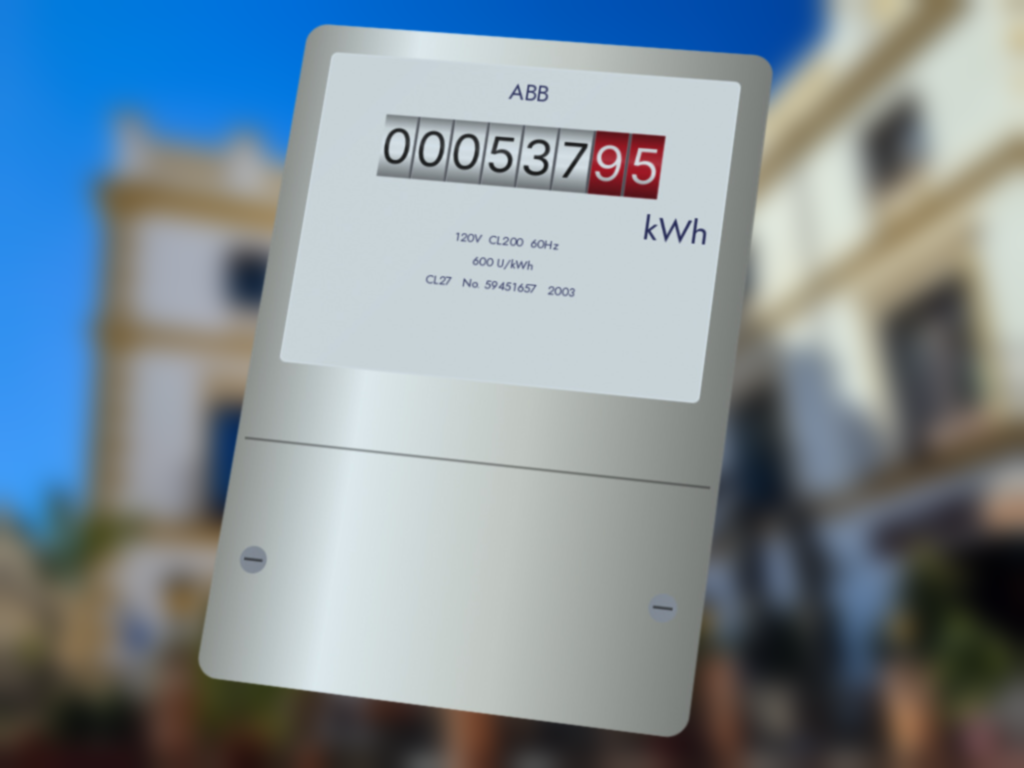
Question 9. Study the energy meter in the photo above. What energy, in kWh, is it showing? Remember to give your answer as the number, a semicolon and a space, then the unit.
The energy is 537.95; kWh
